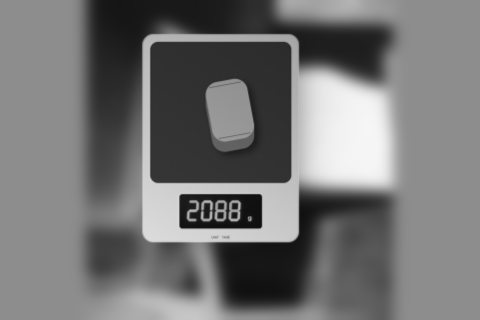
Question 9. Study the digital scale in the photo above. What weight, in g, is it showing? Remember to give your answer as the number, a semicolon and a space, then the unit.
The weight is 2088; g
